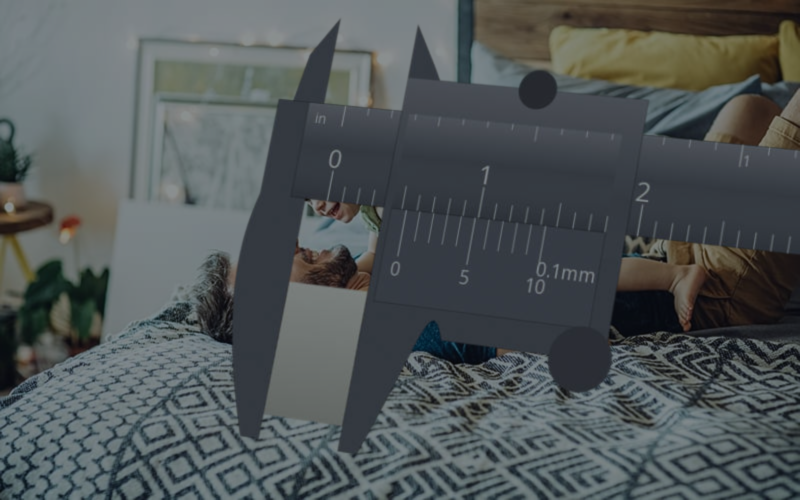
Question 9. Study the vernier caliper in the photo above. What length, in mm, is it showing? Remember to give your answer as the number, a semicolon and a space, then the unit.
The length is 5.3; mm
